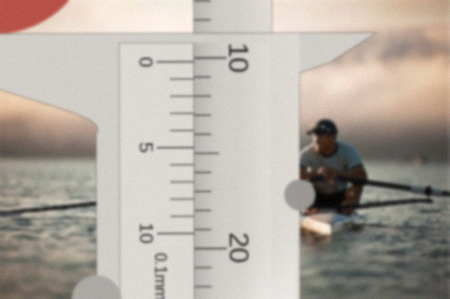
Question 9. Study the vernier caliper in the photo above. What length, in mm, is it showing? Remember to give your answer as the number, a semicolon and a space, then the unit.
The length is 10.2; mm
